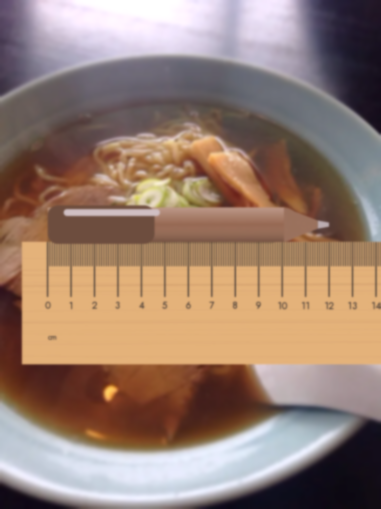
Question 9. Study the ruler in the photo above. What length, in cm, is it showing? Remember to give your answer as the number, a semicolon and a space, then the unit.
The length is 12; cm
